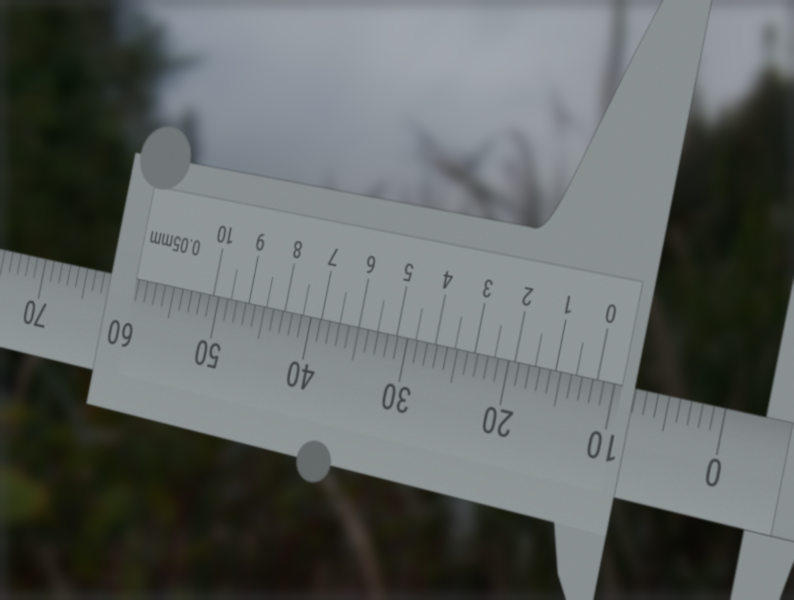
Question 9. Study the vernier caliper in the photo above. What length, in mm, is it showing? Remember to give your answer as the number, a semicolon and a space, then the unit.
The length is 11.6; mm
